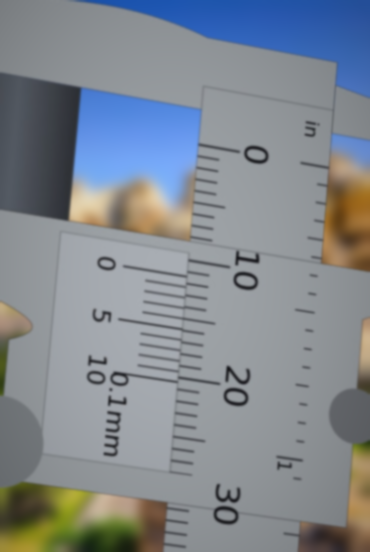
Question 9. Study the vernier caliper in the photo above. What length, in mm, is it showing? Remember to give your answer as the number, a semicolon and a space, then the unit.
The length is 11.4; mm
